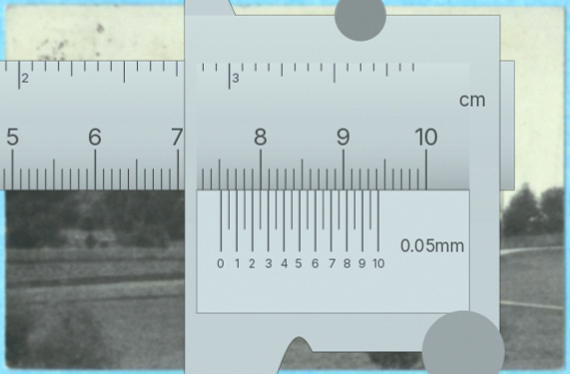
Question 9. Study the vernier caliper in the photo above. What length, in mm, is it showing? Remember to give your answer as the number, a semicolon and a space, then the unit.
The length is 75.2; mm
